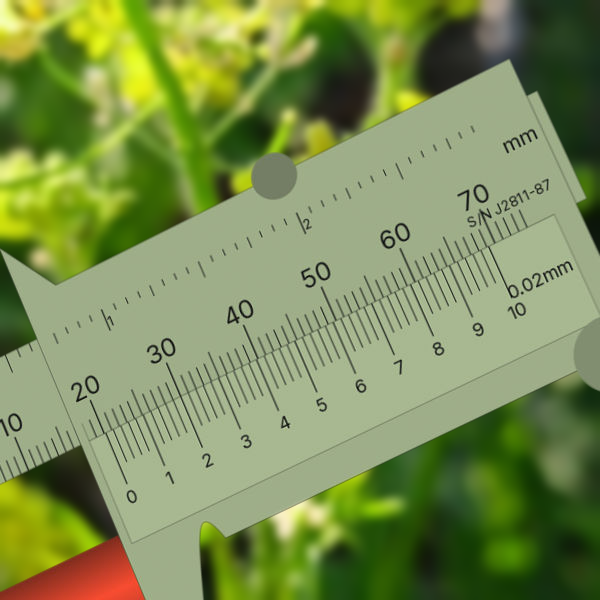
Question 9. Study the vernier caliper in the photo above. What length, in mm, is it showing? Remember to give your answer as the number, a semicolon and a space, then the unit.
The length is 20.2; mm
